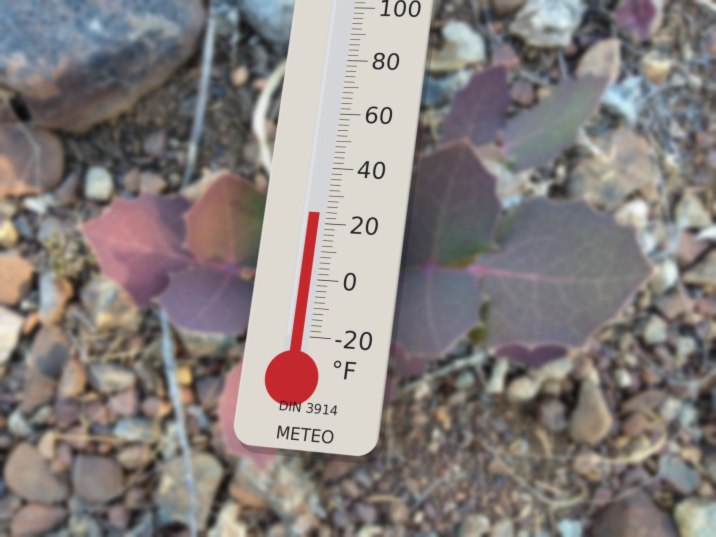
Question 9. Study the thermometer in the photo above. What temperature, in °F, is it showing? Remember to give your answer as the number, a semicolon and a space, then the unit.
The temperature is 24; °F
